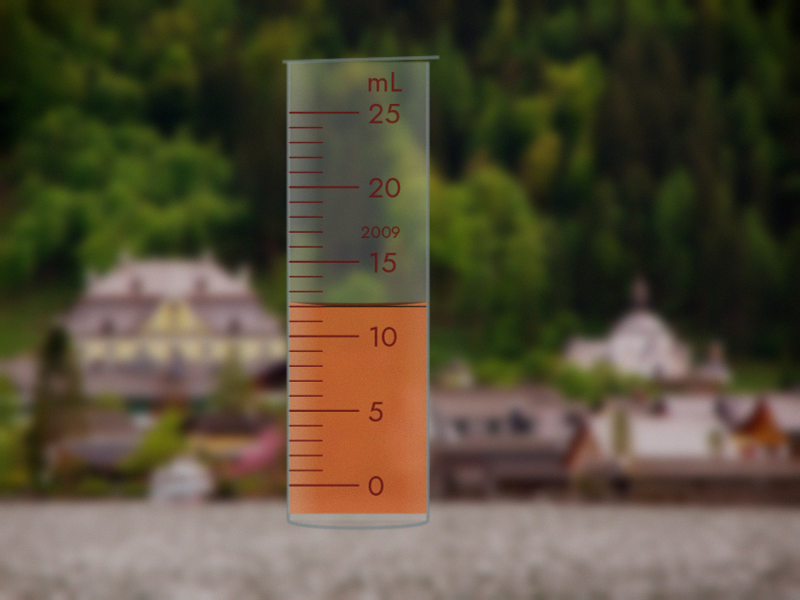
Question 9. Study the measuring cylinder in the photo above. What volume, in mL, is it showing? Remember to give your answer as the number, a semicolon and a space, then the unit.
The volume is 12; mL
